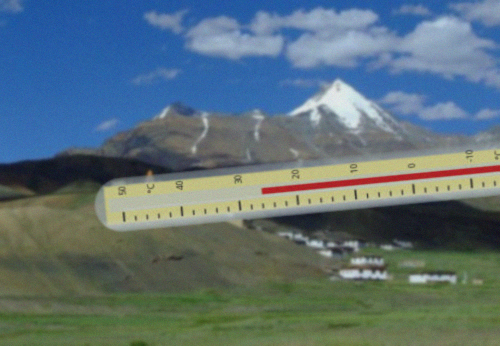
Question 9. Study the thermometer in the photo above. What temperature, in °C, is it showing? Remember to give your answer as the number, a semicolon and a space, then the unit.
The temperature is 26; °C
